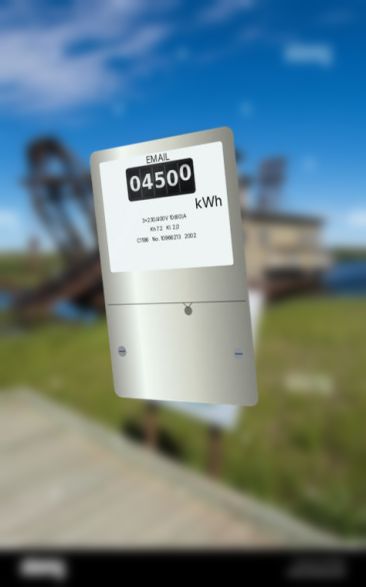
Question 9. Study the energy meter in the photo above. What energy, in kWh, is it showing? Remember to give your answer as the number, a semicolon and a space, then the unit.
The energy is 4500; kWh
